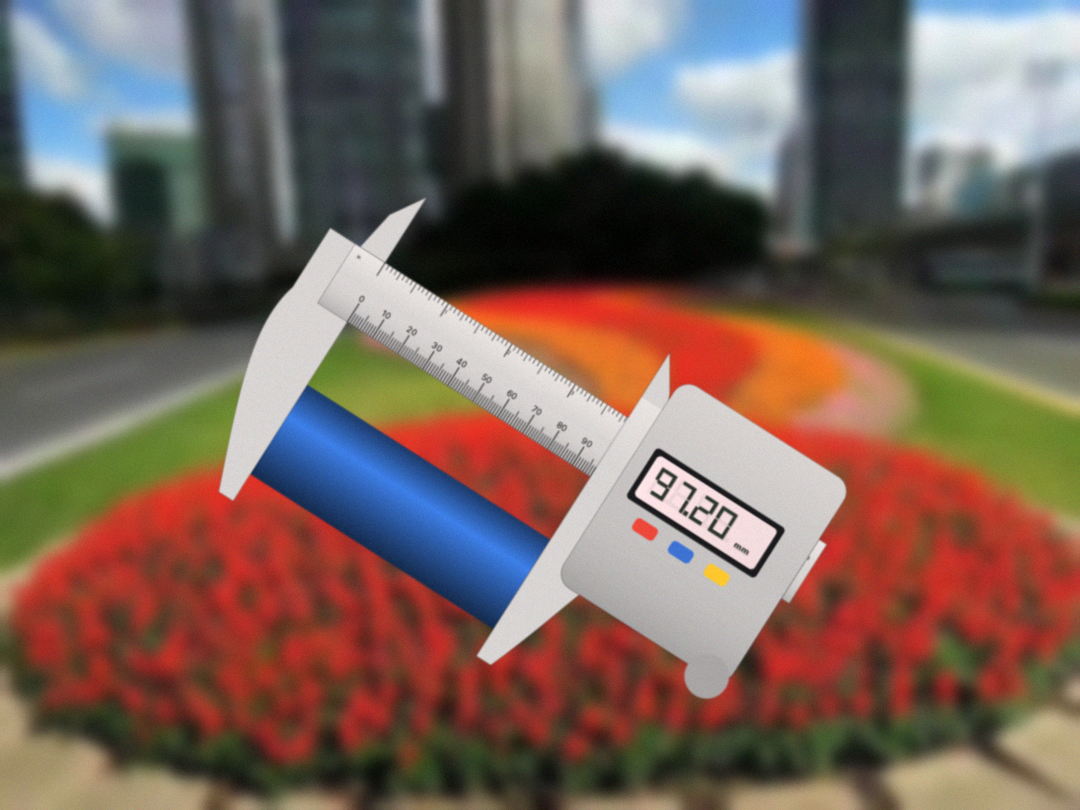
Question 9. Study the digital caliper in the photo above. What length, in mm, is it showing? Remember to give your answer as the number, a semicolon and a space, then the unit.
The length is 97.20; mm
